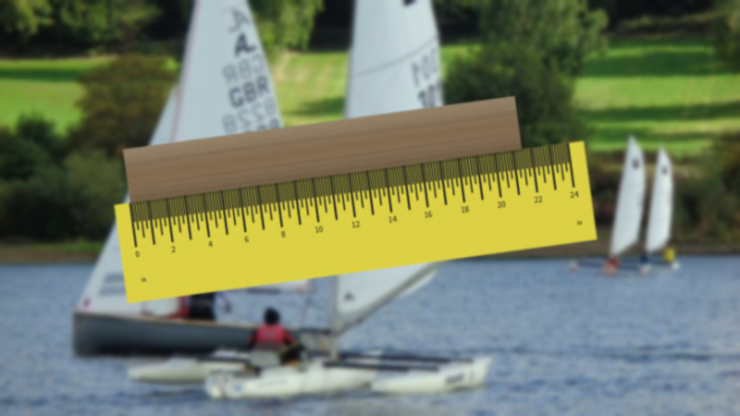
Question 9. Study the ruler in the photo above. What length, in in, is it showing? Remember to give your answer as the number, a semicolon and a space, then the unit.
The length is 21.5; in
